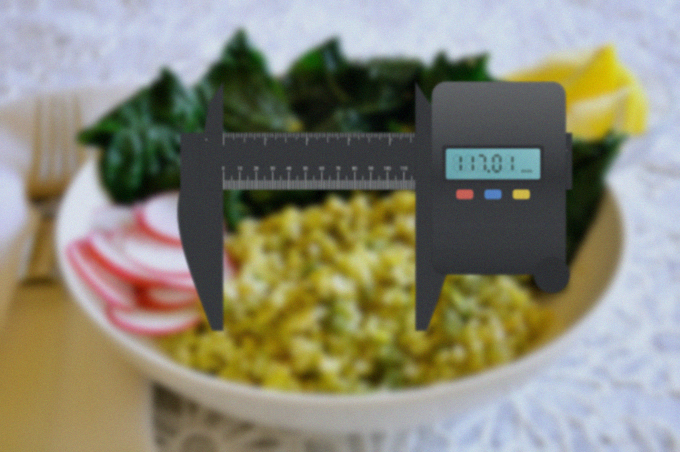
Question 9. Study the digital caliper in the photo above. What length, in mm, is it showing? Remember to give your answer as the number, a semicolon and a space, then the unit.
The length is 117.01; mm
